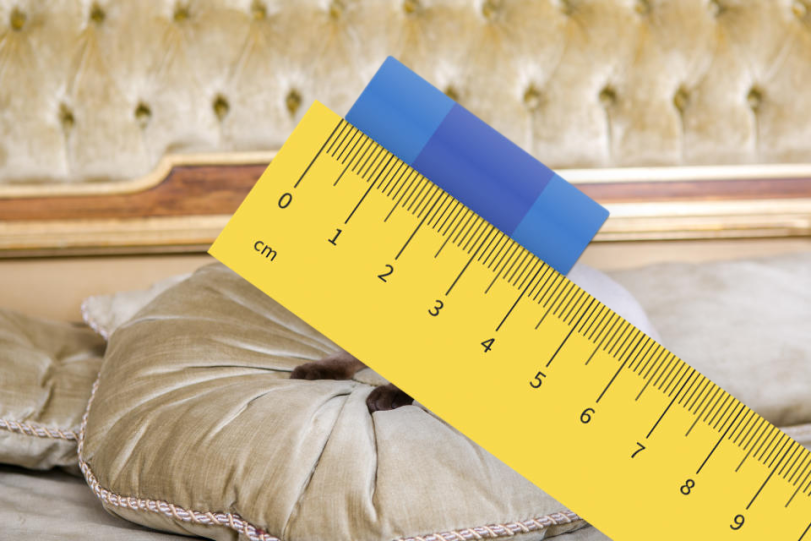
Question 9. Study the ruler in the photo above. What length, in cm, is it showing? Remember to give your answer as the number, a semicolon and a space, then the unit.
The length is 4.4; cm
